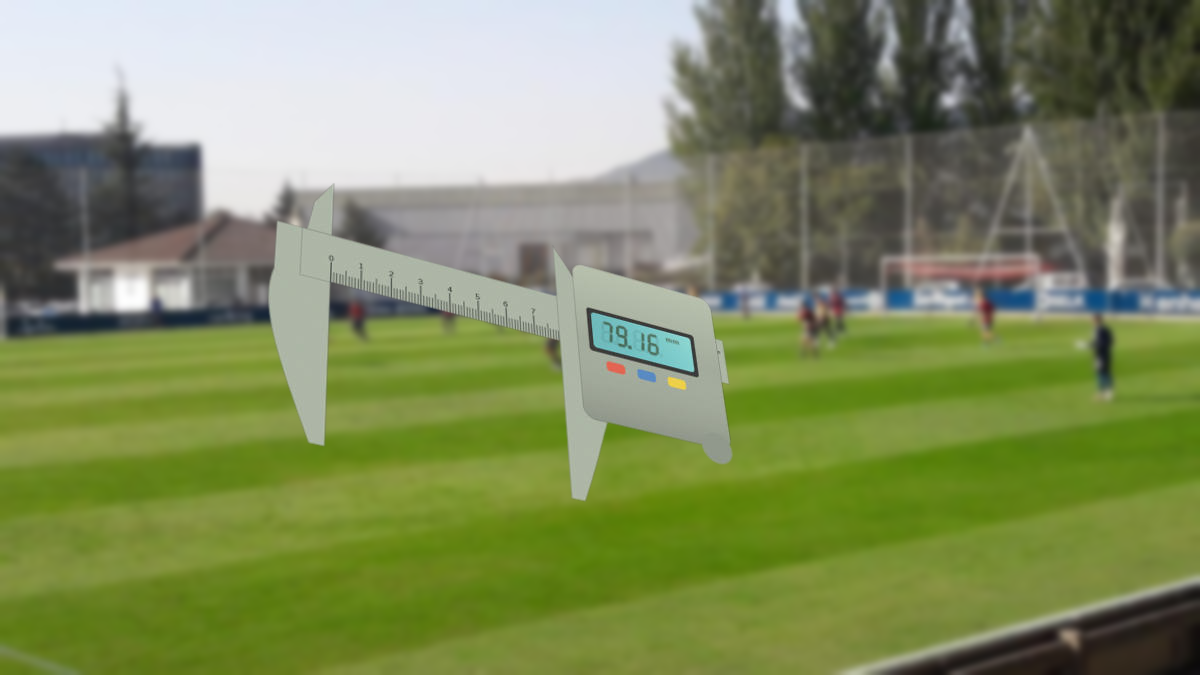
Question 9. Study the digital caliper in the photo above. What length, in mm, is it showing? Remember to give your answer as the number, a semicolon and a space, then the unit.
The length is 79.16; mm
